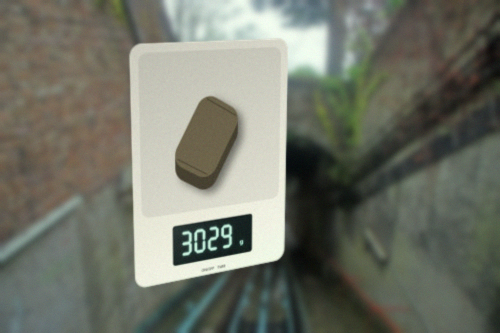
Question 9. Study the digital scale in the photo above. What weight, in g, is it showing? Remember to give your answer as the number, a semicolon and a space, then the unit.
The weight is 3029; g
